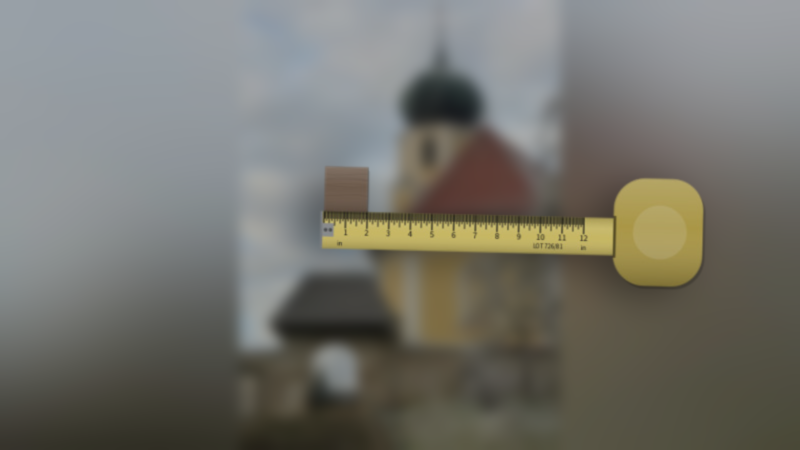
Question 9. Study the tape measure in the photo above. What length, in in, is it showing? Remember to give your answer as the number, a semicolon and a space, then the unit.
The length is 2; in
